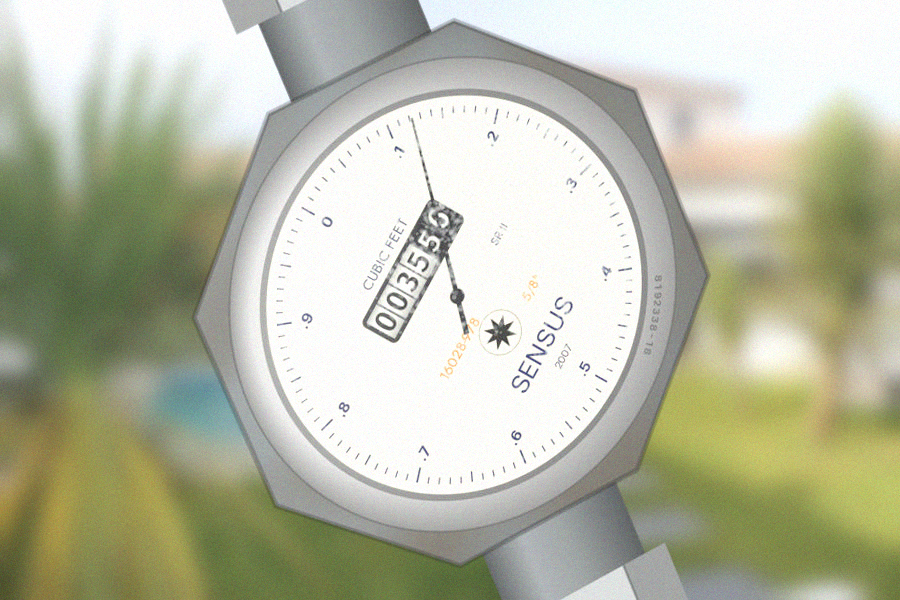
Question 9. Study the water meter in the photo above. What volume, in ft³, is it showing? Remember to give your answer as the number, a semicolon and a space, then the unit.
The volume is 3556.12; ft³
